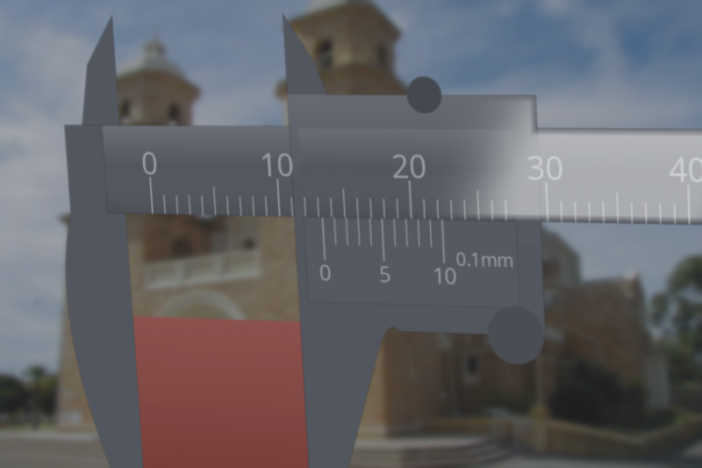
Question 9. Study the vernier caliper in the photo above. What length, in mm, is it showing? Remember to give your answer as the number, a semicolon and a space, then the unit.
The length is 13.3; mm
